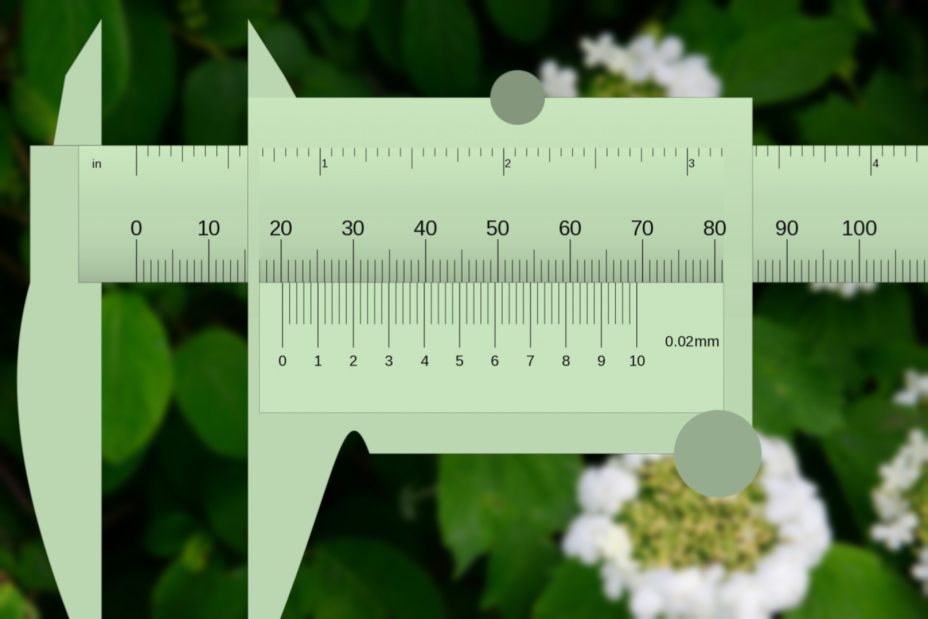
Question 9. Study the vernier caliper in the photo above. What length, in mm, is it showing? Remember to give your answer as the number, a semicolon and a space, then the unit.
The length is 20.2; mm
